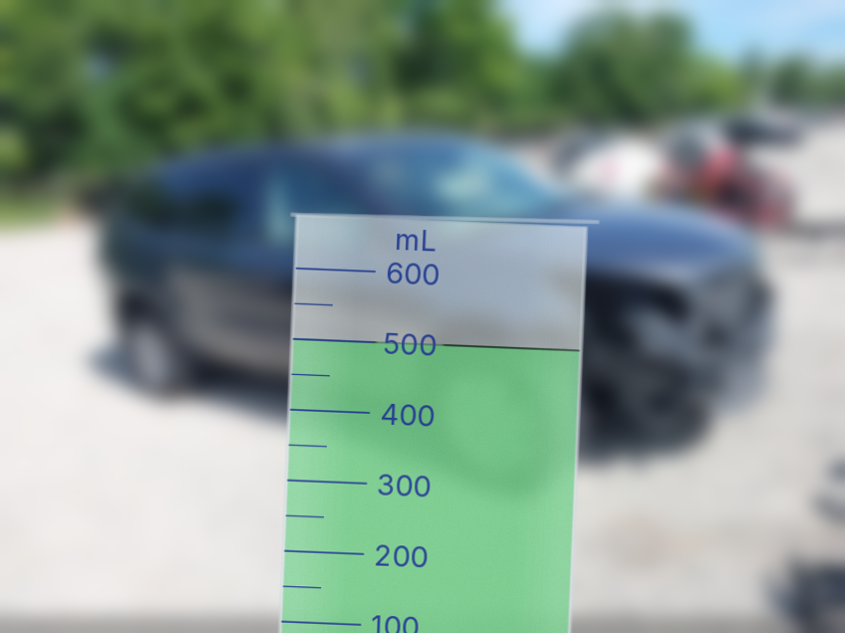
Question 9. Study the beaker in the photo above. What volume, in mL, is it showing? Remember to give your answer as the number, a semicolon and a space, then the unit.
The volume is 500; mL
